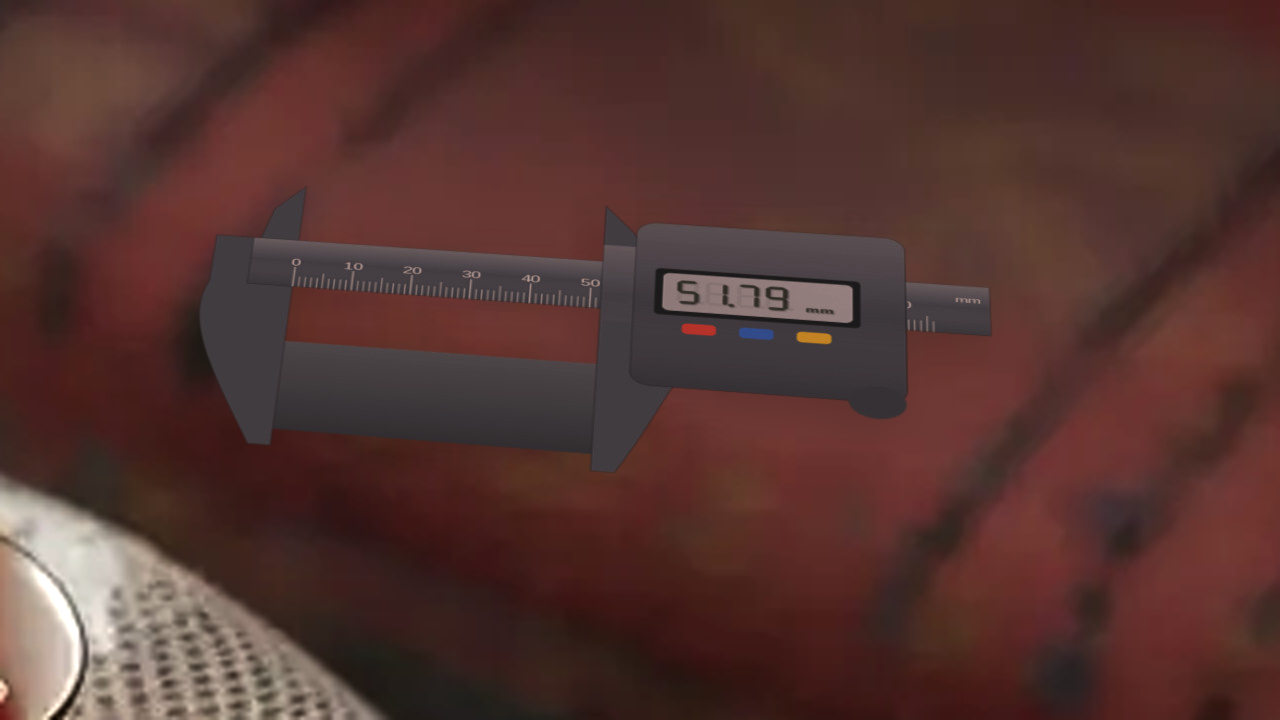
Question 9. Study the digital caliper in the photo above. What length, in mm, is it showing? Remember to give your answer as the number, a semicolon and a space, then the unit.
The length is 51.79; mm
